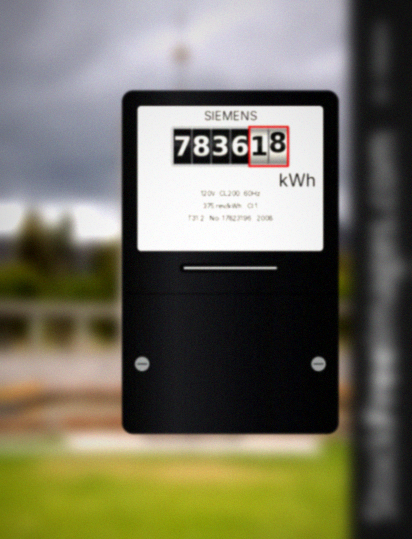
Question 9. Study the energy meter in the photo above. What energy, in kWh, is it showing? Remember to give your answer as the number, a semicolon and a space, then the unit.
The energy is 7836.18; kWh
